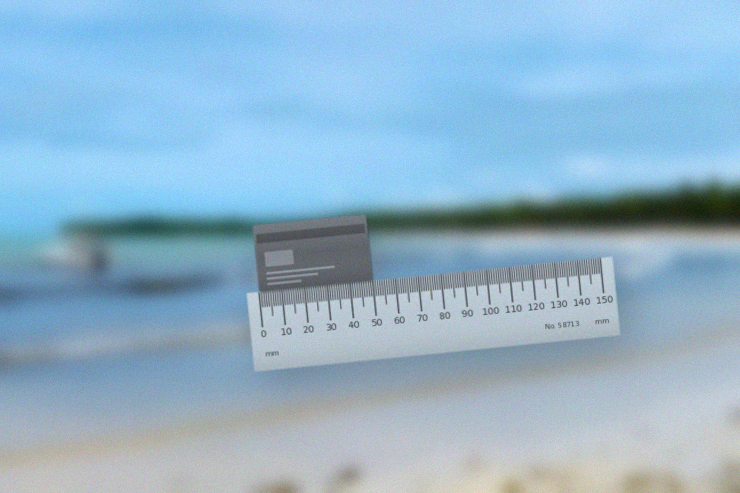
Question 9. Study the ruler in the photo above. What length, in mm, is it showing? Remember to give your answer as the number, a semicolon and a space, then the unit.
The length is 50; mm
